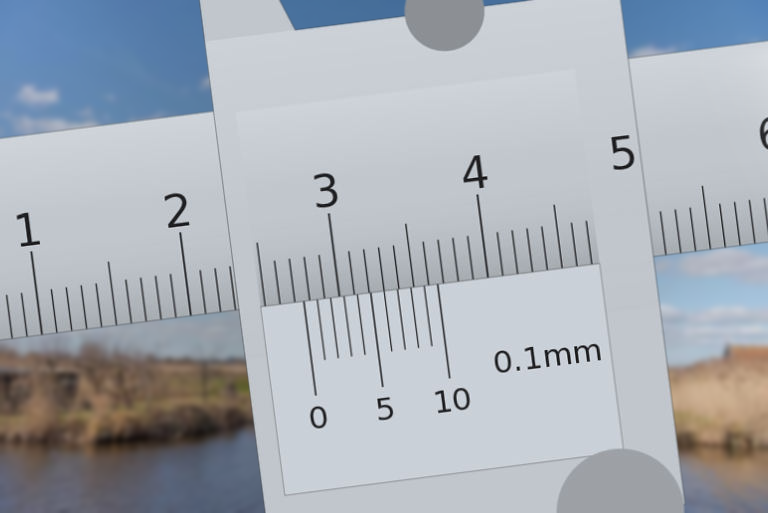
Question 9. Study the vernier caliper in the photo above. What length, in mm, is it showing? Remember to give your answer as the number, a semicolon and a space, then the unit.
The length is 27.6; mm
